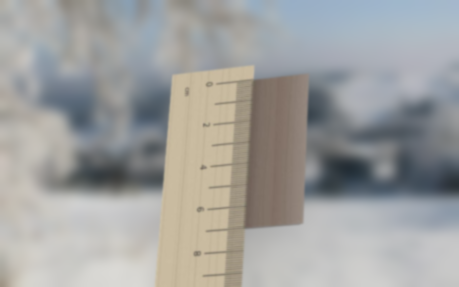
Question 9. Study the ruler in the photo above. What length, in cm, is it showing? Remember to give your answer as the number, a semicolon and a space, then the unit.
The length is 7; cm
